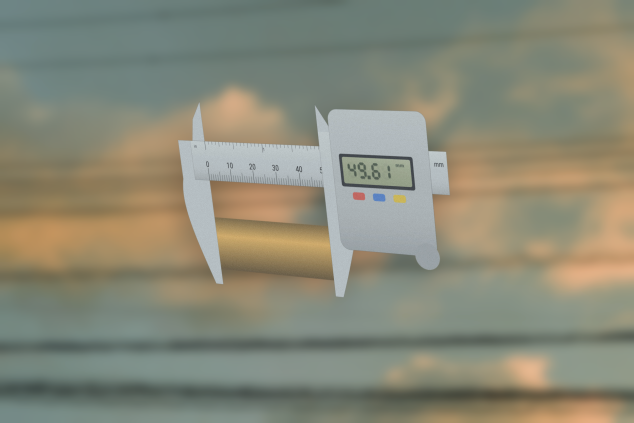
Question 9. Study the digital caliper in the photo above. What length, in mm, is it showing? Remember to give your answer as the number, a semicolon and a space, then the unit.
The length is 49.61; mm
